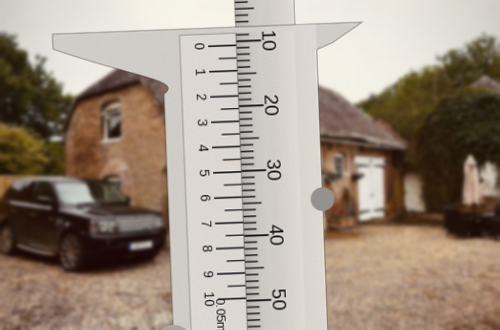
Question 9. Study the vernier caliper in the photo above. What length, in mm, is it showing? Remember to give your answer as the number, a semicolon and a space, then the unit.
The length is 10.6; mm
